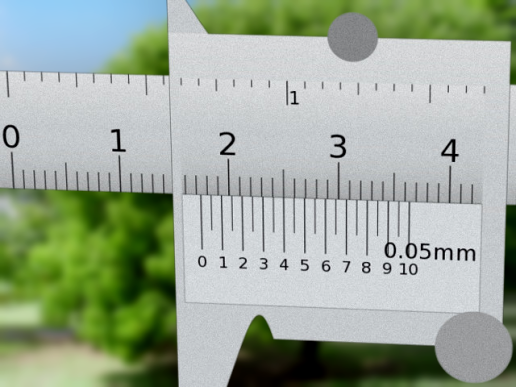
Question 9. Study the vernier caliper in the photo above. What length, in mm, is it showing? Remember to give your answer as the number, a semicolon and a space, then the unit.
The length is 17.4; mm
